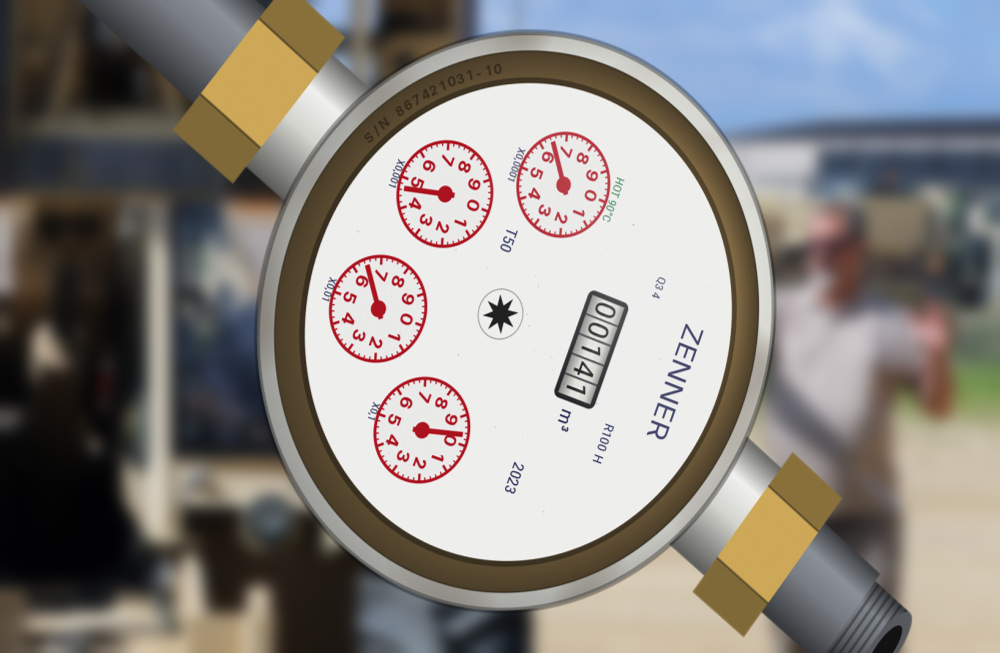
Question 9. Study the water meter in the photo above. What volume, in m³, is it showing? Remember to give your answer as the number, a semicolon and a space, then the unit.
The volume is 140.9646; m³
